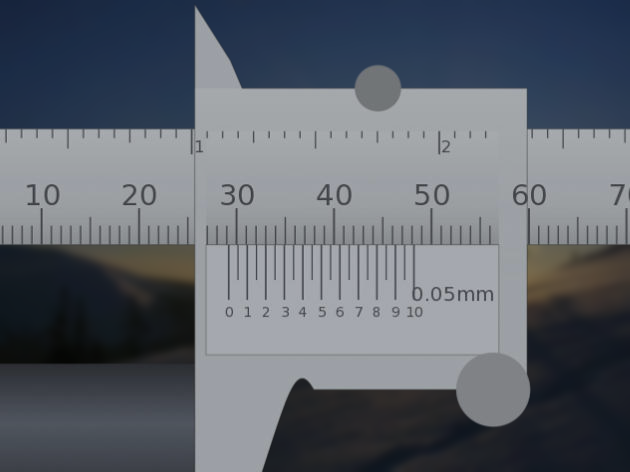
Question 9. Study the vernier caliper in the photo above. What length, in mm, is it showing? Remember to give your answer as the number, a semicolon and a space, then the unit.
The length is 29.2; mm
